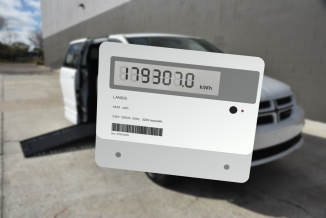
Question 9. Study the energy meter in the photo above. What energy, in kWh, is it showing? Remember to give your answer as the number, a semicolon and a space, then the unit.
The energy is 179307.0; kWh
